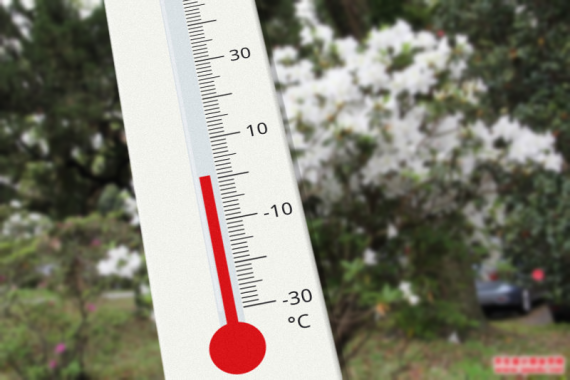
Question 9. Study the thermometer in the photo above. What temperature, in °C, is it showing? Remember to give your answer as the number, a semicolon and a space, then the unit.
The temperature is 1; °C
